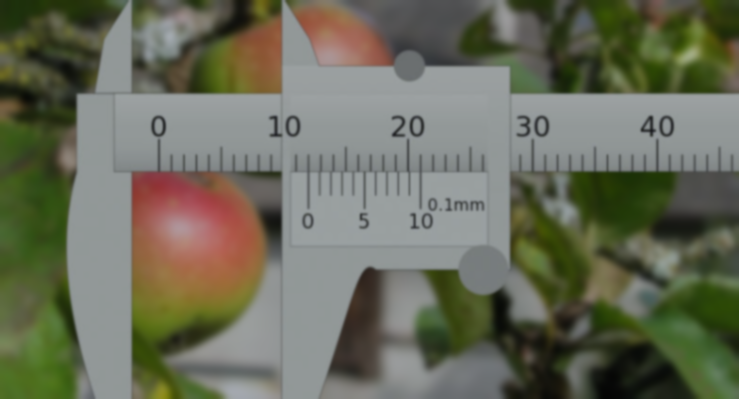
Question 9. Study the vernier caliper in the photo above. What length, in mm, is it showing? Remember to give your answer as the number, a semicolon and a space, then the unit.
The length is 12.0; mm
